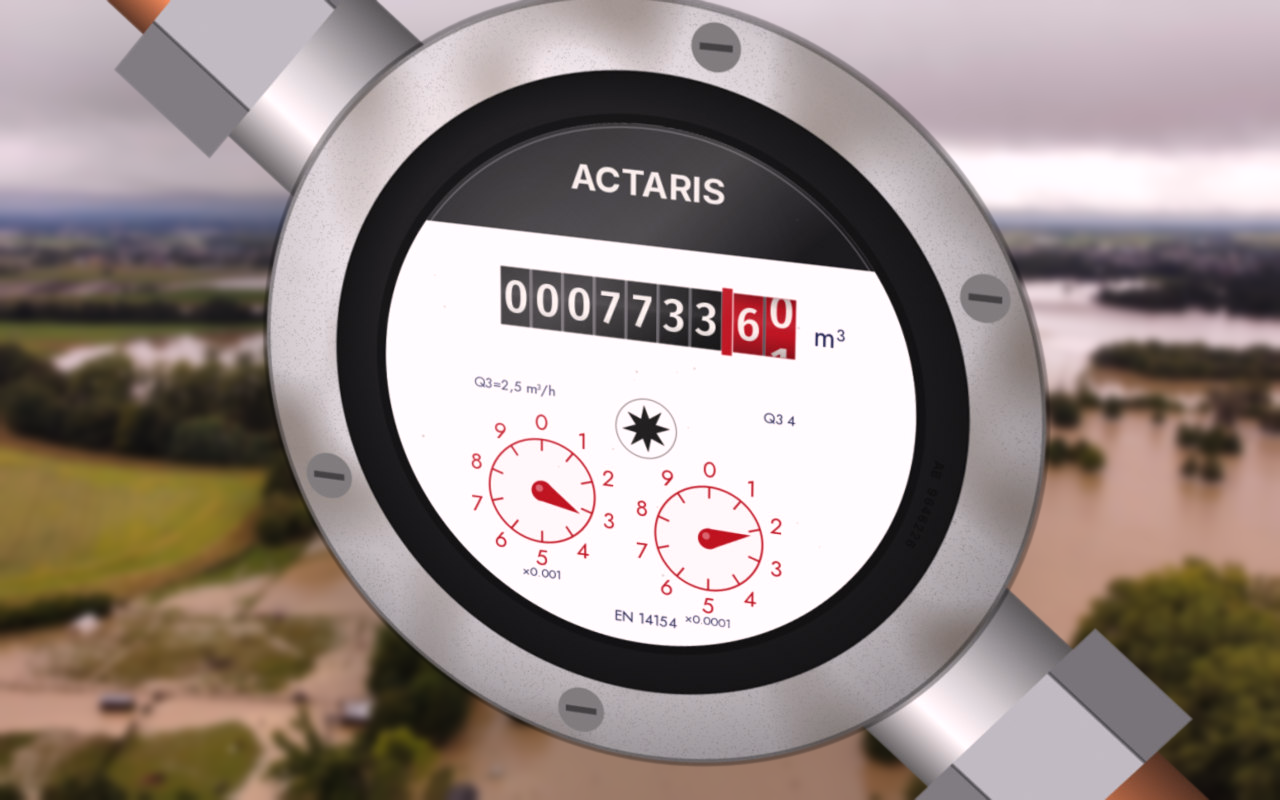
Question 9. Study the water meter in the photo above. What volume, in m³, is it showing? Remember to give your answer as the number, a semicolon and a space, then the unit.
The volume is 7733.6032; m³
